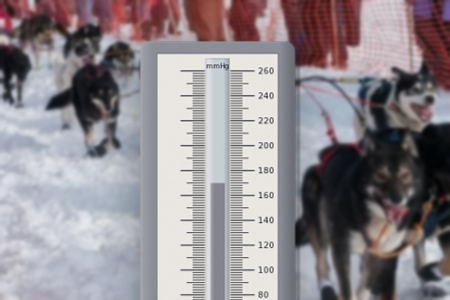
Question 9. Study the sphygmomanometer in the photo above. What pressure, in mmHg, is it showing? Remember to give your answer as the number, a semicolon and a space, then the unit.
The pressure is 170; mmHg
